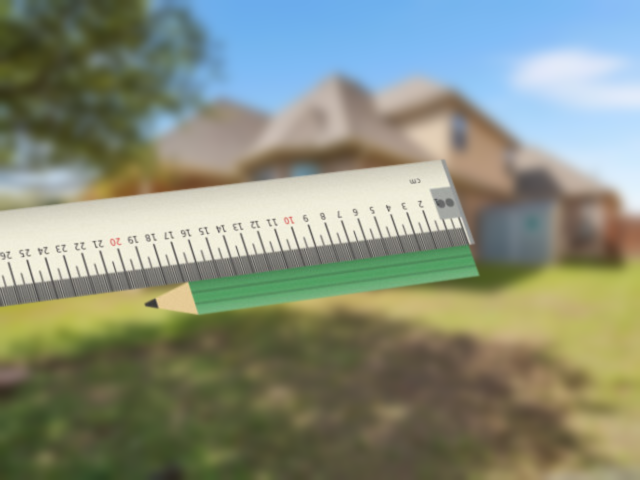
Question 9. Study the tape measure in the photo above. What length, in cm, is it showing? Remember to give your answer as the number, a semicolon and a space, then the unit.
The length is 19.5; cm
